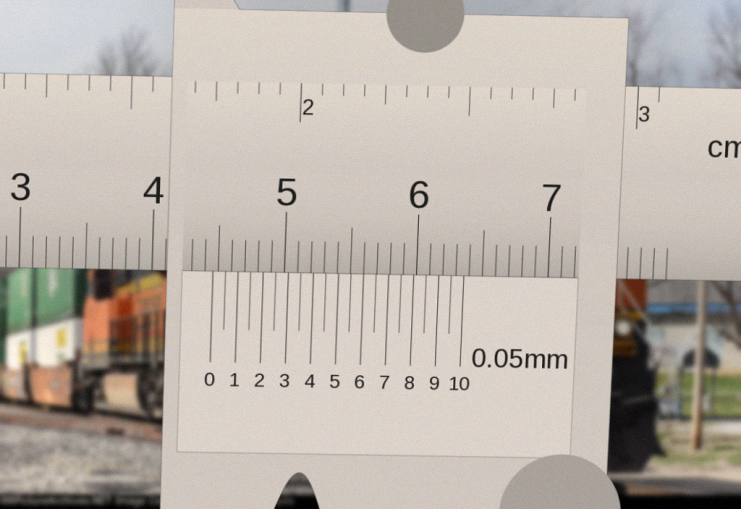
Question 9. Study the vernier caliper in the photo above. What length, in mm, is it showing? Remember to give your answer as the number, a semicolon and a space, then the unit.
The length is 44.6; mm
